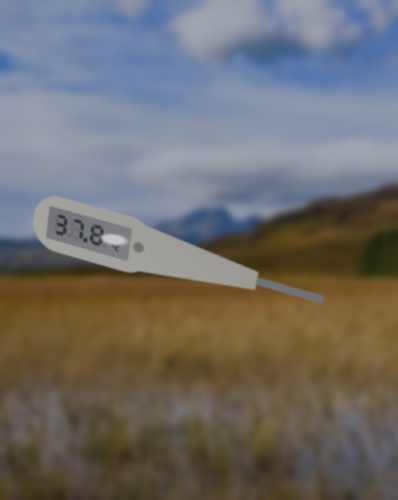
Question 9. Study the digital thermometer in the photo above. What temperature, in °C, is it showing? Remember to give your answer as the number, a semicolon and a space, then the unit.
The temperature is 37.8; °C
